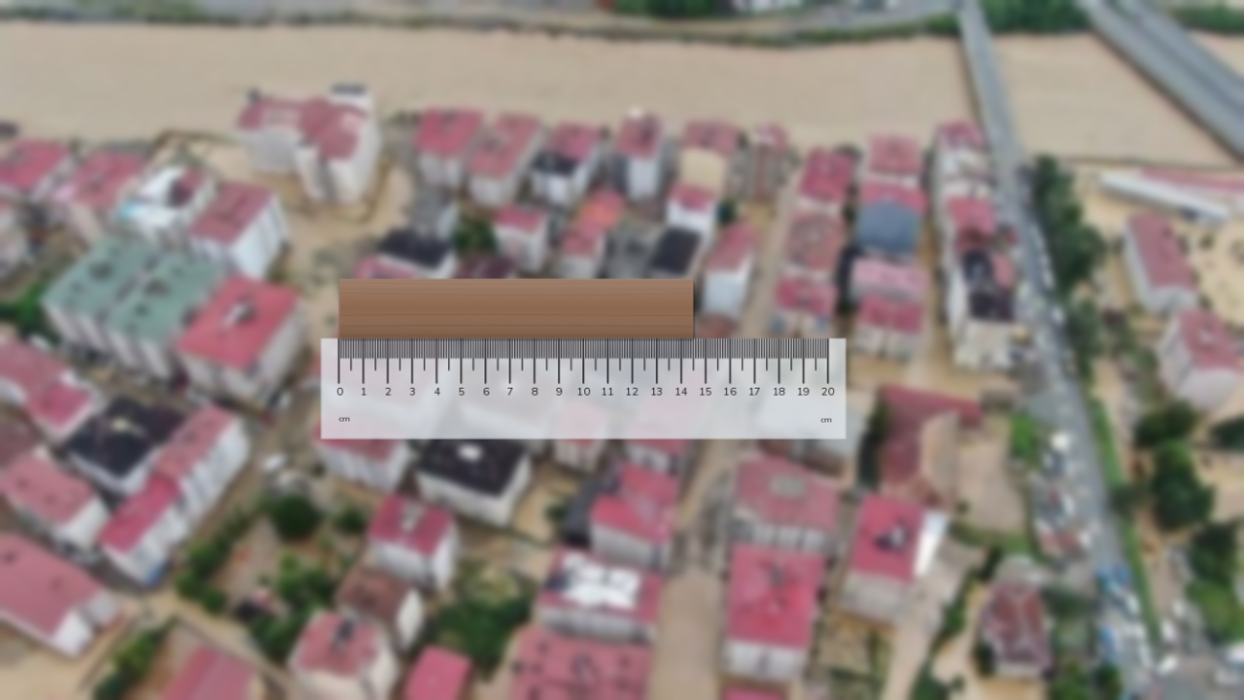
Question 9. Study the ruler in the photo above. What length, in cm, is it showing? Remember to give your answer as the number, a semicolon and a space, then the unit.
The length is 14.5; cm
